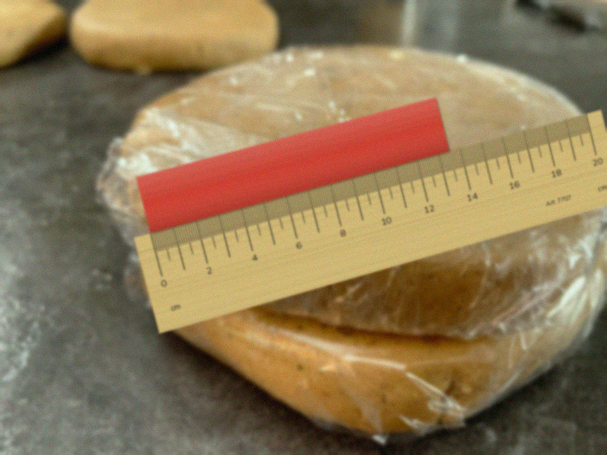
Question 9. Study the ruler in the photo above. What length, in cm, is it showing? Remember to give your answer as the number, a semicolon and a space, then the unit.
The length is 13.5; cm
